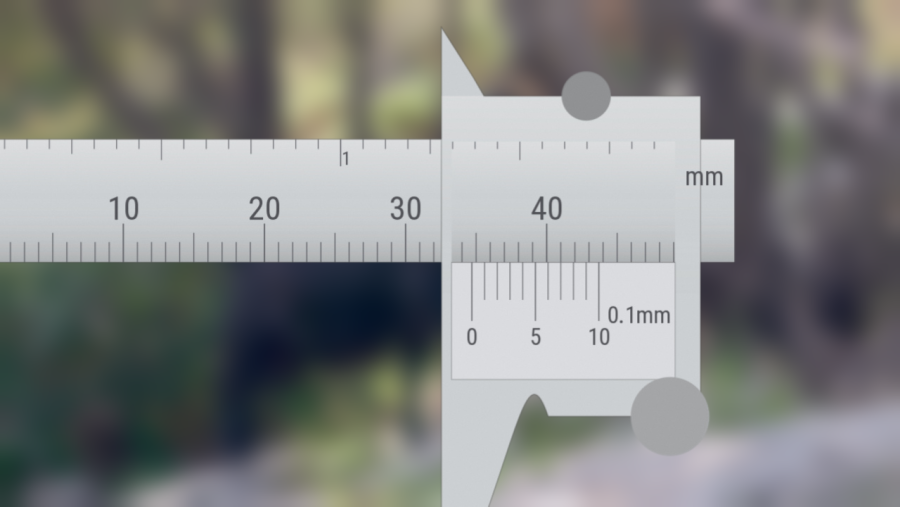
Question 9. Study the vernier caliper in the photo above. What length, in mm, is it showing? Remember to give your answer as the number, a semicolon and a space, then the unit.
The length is 34.7; mm
